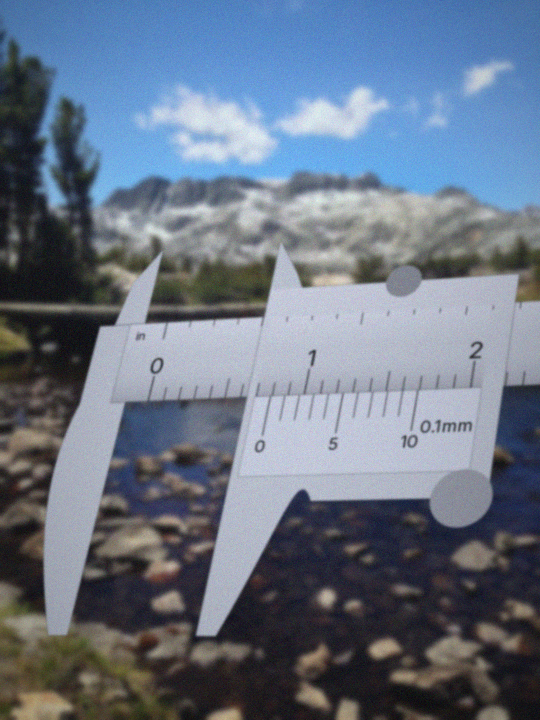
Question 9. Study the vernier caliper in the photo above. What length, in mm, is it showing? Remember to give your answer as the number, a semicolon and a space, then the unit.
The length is 7.9; mm
